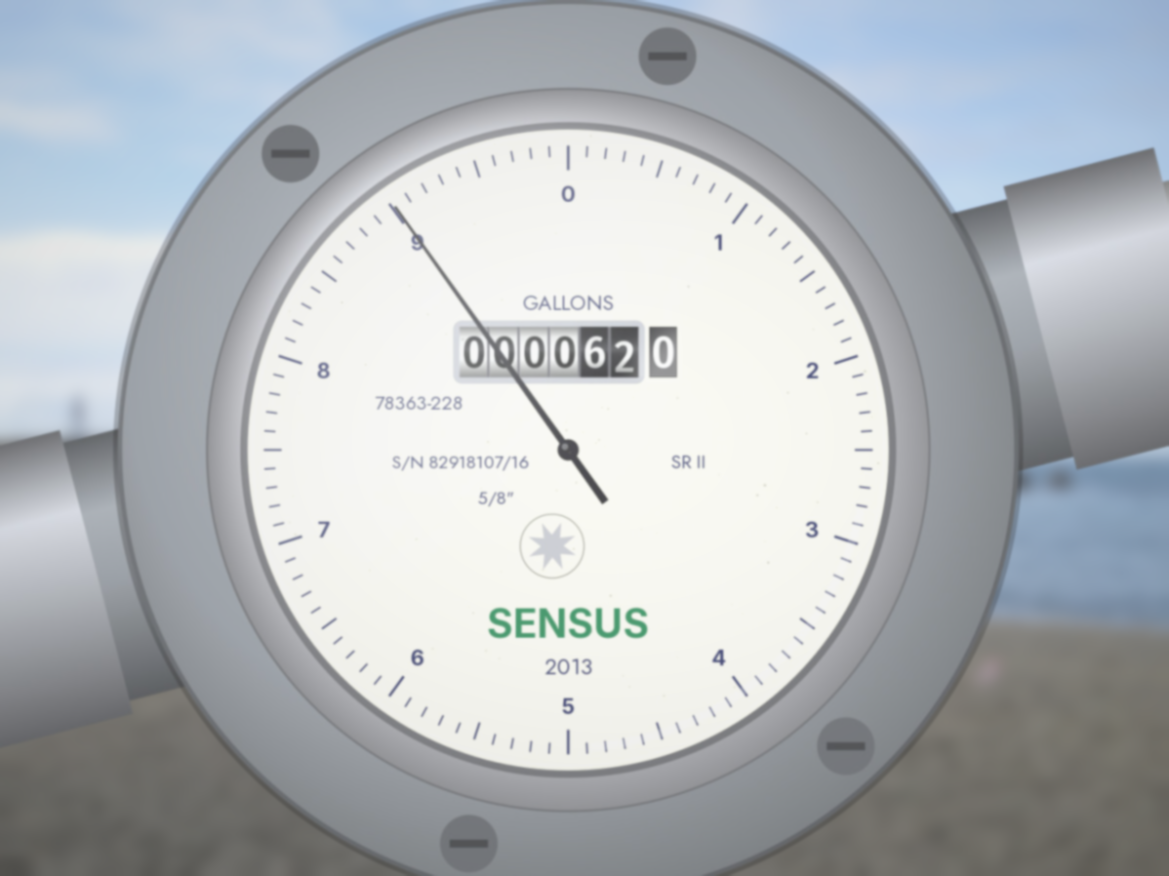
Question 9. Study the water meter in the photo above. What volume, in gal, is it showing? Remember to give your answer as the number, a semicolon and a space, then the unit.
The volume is 619.0; gal
